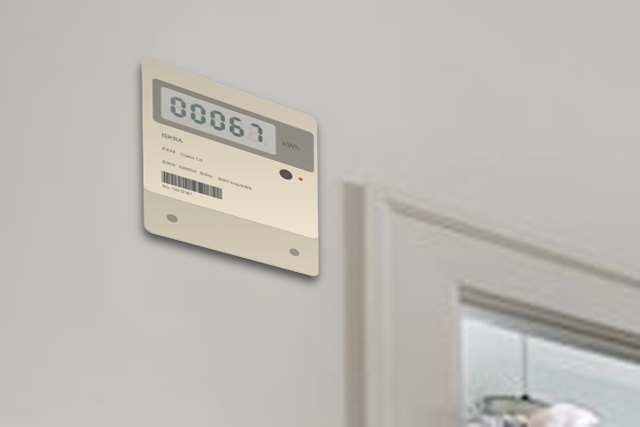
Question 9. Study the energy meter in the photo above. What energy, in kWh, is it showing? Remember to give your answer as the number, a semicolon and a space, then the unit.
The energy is 67; kWh
